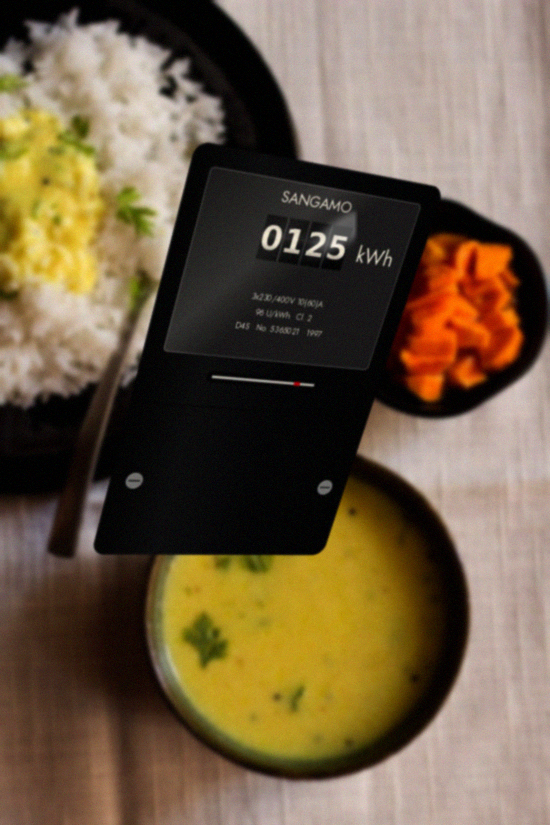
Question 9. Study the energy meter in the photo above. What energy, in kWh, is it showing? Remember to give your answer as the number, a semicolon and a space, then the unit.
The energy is 125; kWh
